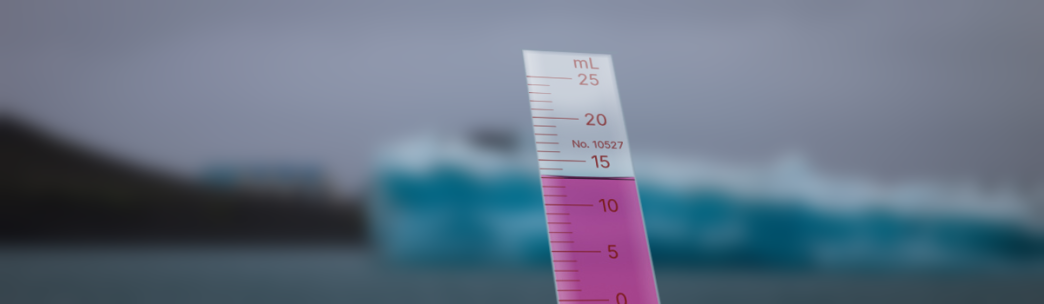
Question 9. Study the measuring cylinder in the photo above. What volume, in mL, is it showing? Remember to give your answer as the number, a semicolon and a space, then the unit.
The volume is 13; mL
